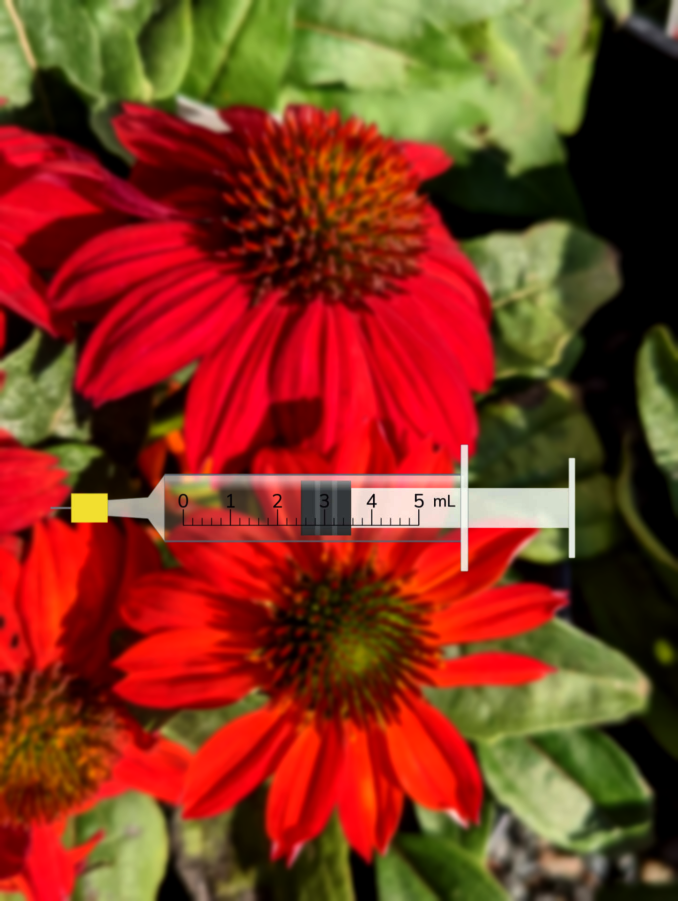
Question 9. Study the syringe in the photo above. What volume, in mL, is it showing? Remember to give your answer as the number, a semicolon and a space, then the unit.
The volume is 2.5; mL
